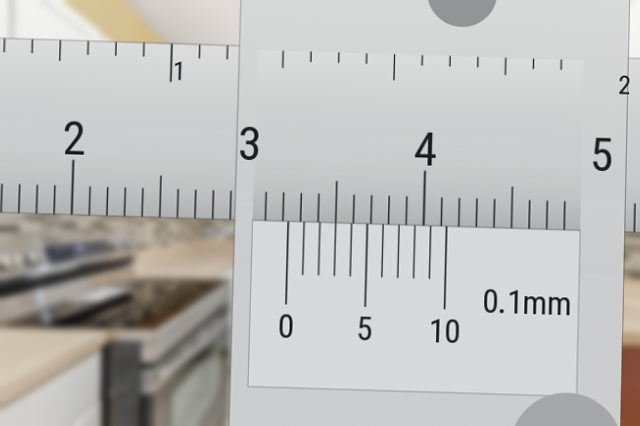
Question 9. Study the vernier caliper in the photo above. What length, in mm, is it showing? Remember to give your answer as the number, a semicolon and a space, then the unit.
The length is 32.3; mm
